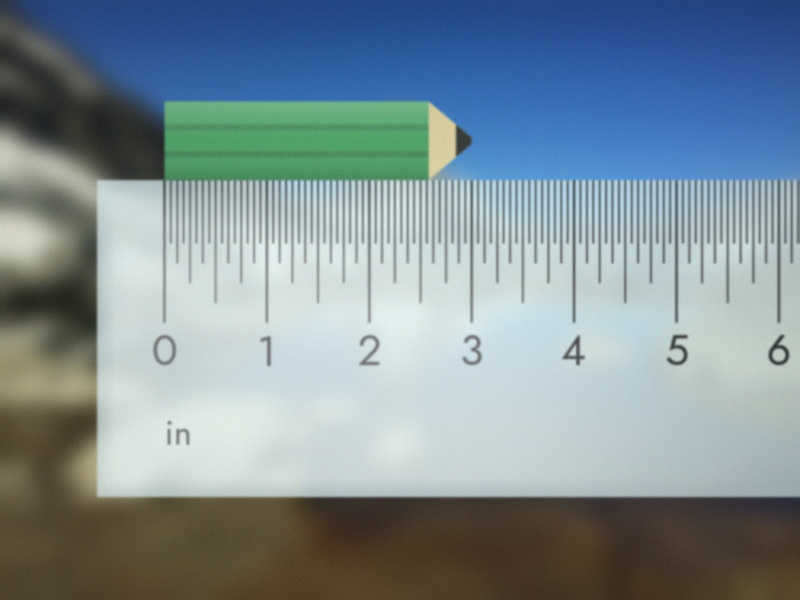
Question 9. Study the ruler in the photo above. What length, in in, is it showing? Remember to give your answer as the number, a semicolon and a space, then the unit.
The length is 3; in
